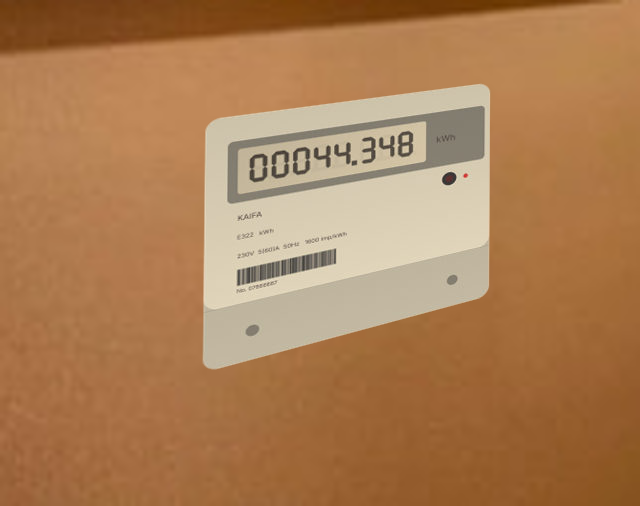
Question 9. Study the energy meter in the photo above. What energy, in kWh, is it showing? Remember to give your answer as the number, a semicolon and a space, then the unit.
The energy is 44.348; kWh
